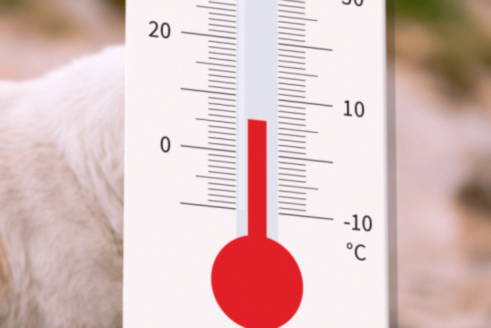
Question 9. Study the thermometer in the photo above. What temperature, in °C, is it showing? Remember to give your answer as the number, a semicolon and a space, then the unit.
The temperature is 6; °C
